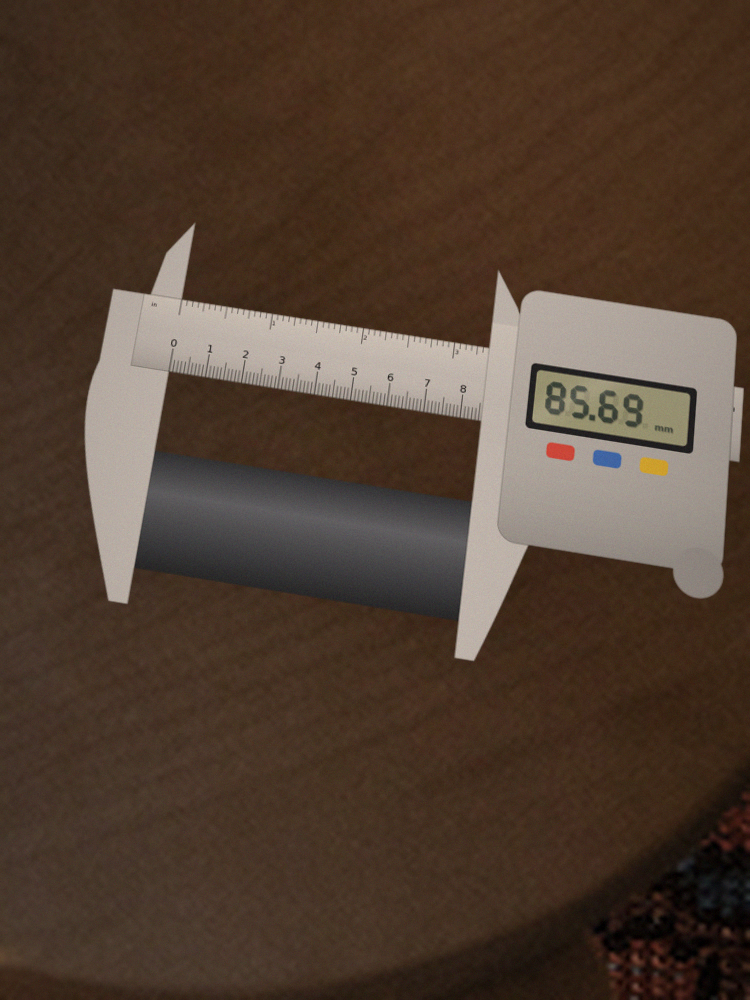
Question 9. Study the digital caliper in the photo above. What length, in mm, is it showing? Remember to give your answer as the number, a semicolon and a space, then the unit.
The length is 85.69; mm
